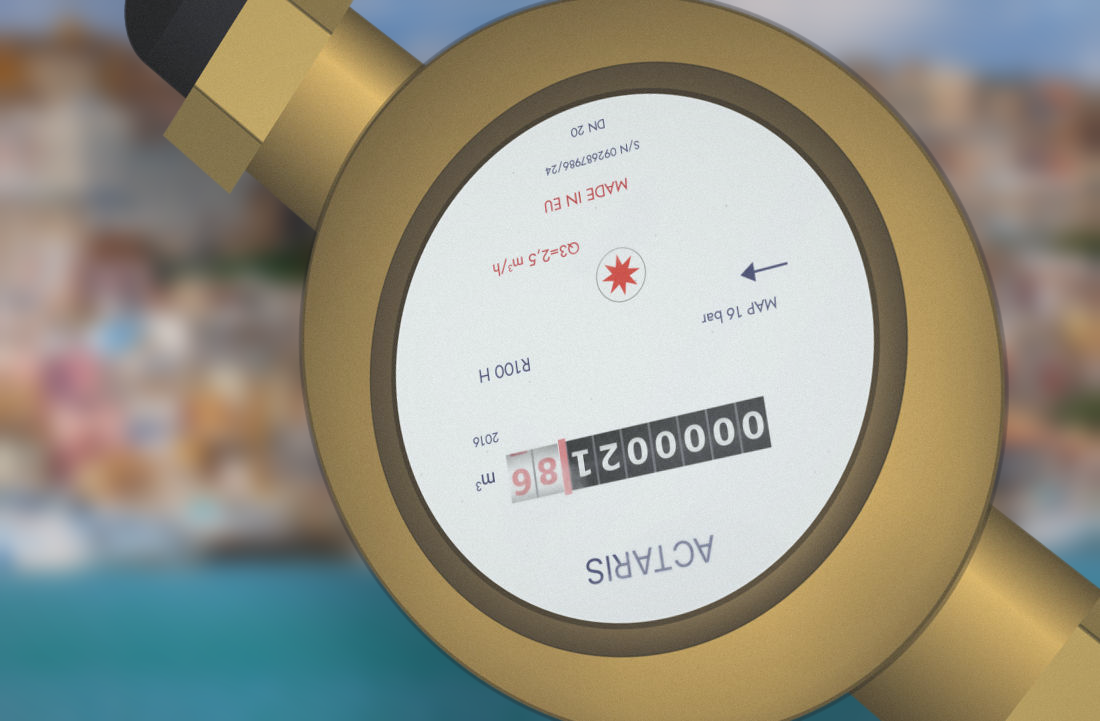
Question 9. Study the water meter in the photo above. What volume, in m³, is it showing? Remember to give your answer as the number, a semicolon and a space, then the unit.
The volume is 21.86; m³
